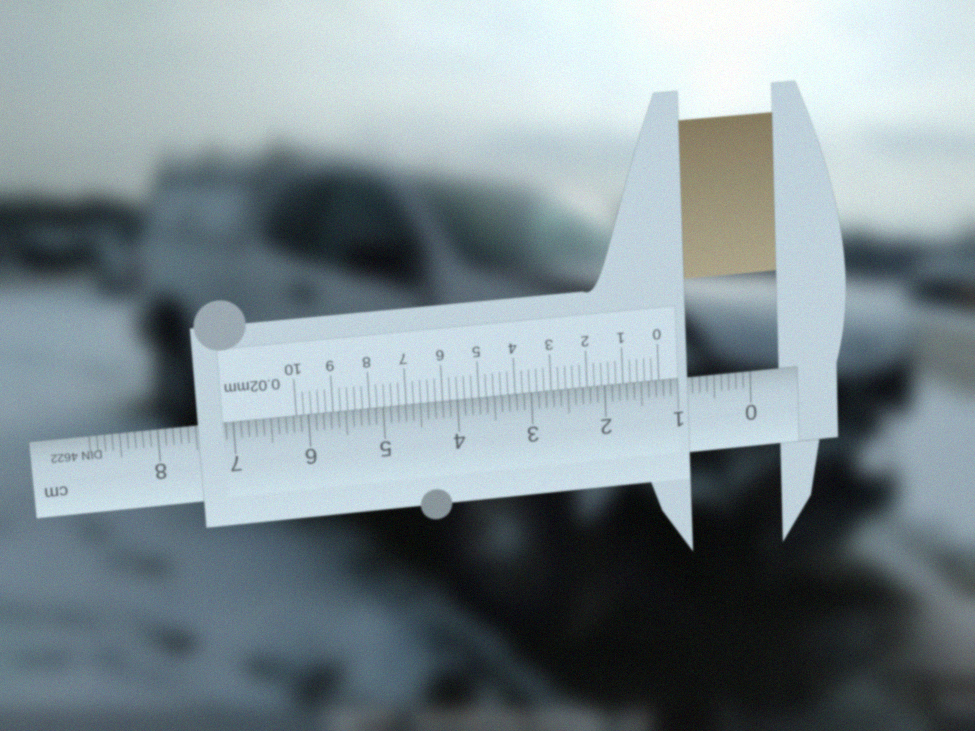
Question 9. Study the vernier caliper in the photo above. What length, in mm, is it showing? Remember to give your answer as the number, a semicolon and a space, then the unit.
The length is 12.6; mm
